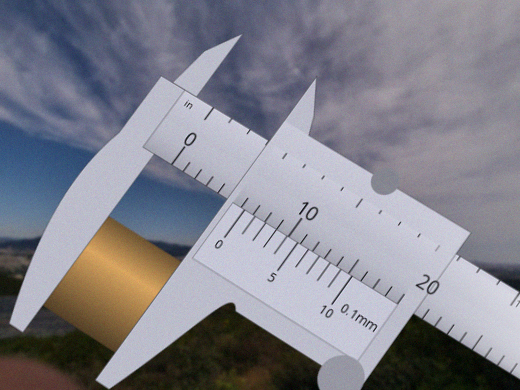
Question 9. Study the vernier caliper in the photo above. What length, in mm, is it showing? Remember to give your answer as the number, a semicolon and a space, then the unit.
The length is 6.3; mm
